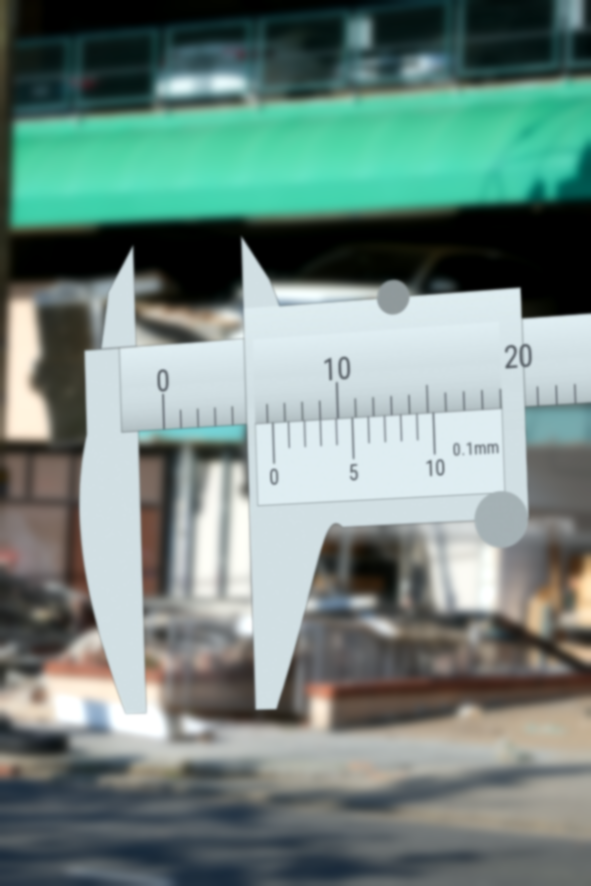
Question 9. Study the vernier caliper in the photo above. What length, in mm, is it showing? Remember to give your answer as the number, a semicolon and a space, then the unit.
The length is 6.3; mm
